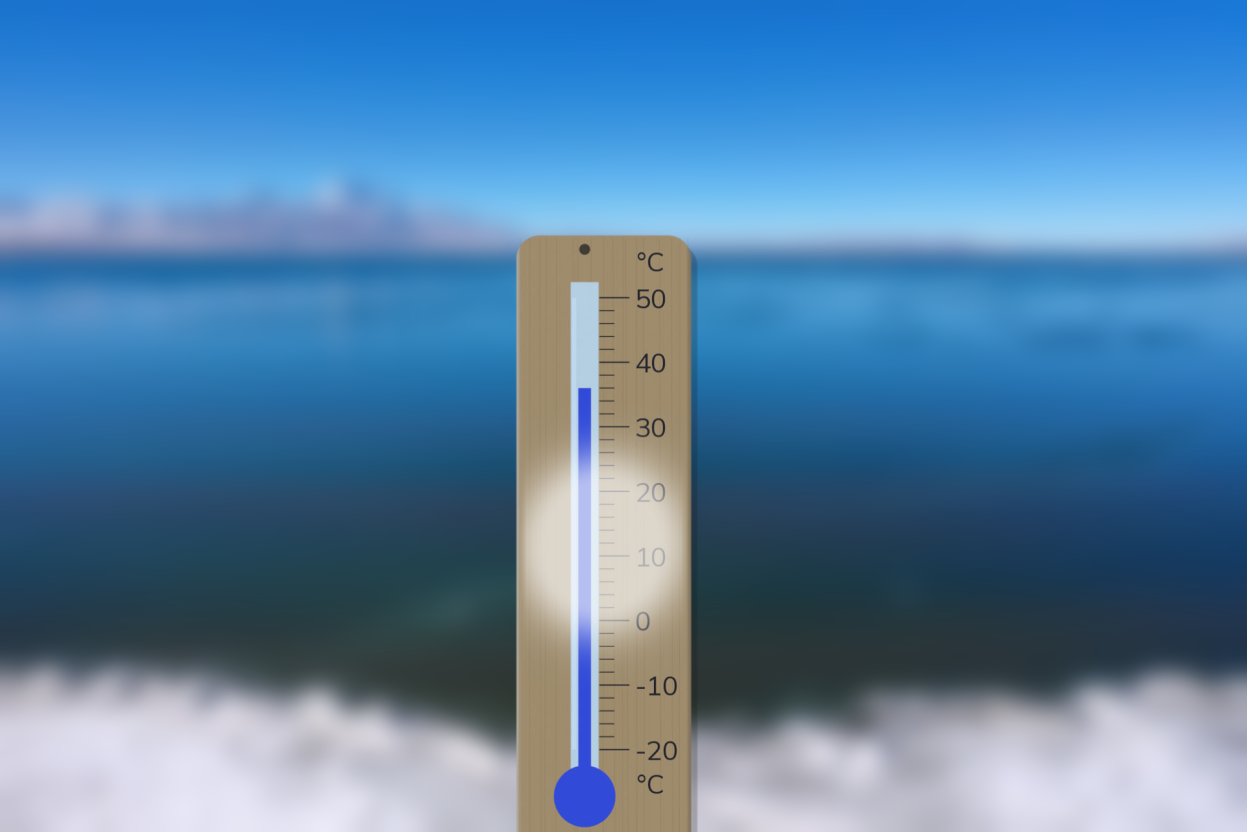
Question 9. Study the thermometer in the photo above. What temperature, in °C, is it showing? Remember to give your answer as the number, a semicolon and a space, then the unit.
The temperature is 36; °C
